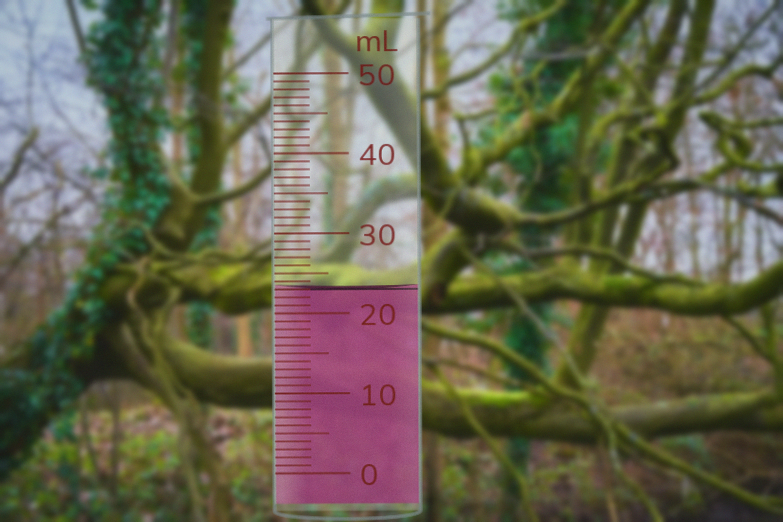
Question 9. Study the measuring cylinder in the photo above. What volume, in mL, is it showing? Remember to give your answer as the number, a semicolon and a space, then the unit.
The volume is 23; mL
